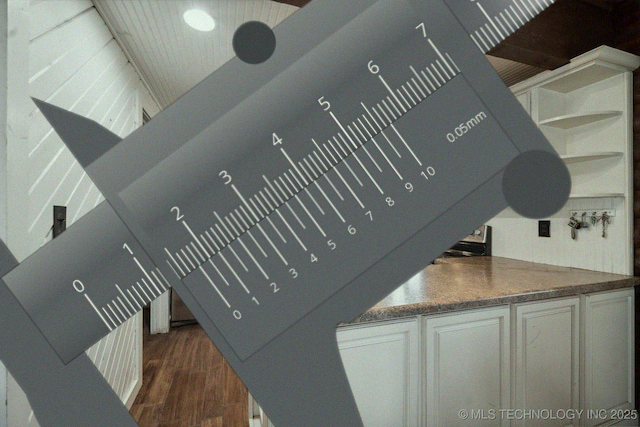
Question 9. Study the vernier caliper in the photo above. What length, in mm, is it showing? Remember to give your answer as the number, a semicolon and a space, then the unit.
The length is 17.8; mm
